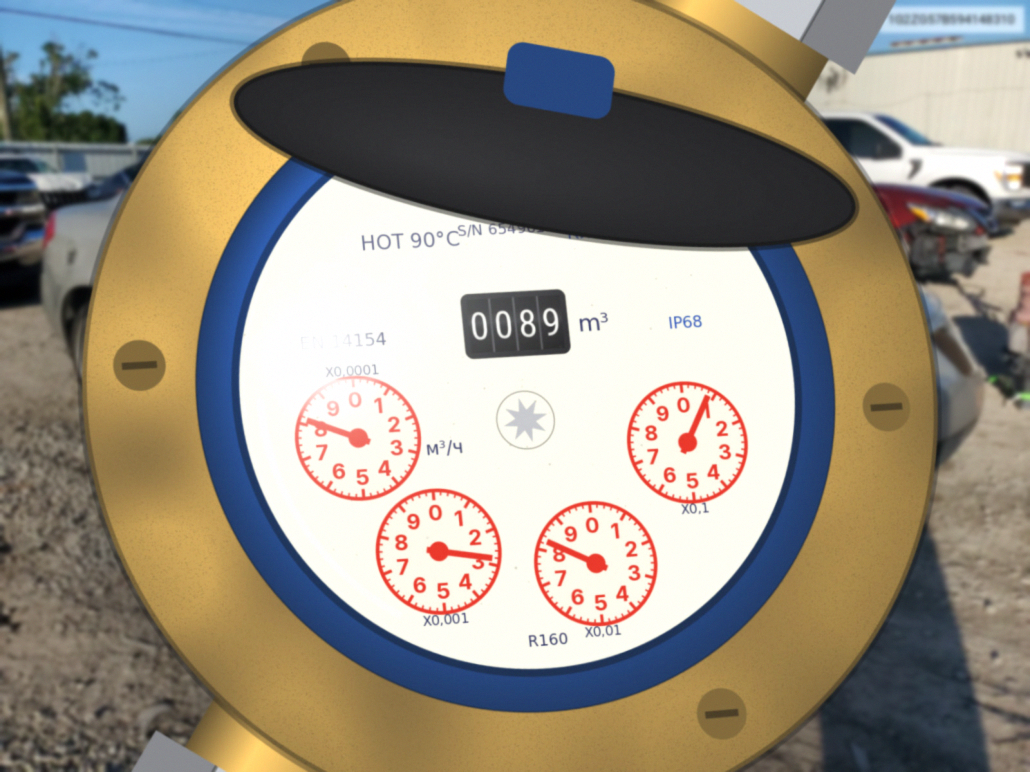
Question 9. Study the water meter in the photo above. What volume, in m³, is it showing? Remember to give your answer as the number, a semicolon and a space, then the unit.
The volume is 89.0828; m³
